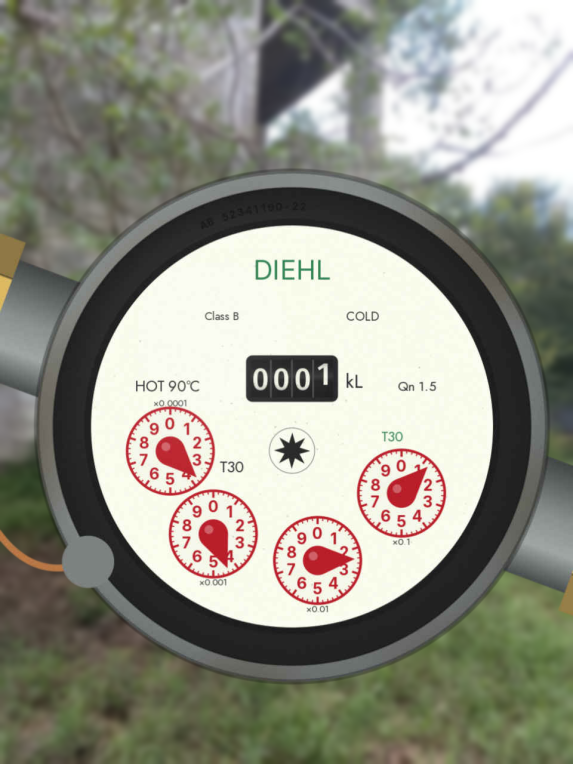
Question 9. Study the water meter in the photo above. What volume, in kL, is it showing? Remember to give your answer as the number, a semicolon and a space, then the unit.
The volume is 1.1243; kL
